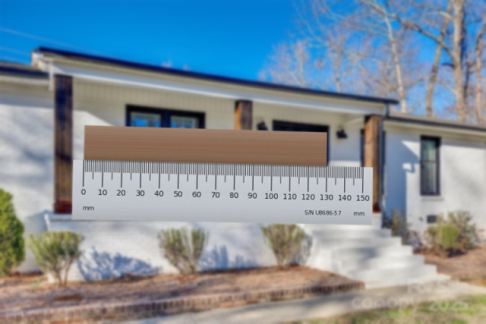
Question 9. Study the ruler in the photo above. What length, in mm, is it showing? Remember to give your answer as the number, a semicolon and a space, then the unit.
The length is 130; mm
